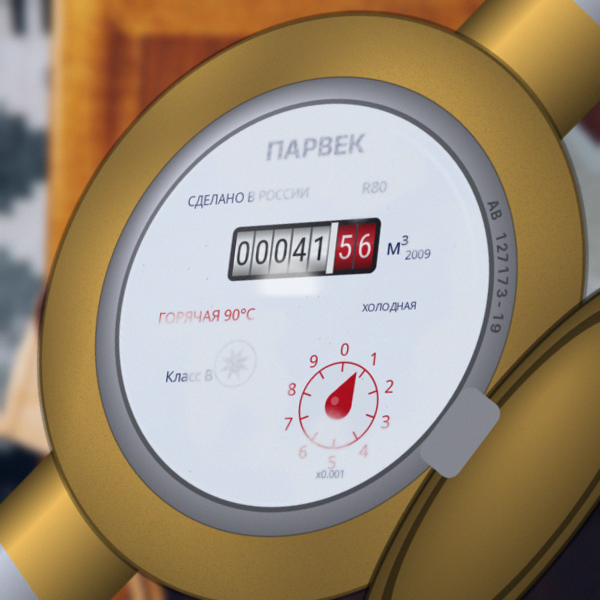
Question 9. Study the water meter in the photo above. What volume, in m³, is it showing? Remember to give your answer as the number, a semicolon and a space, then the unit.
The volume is 41.560; m³
